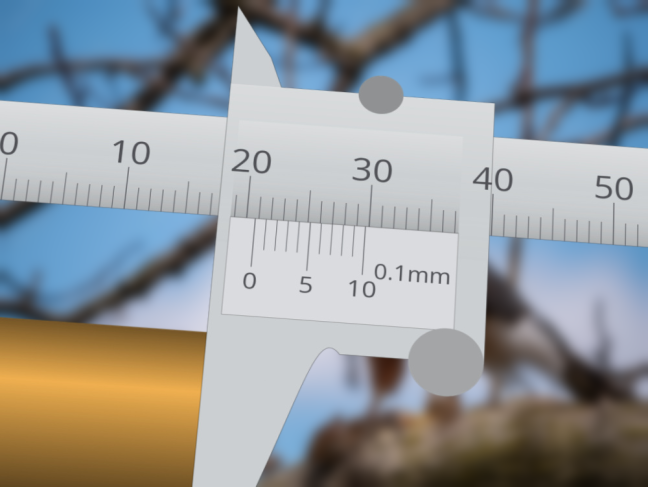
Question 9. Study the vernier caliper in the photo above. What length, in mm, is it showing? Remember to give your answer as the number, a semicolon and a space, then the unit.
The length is 20.7; mm
